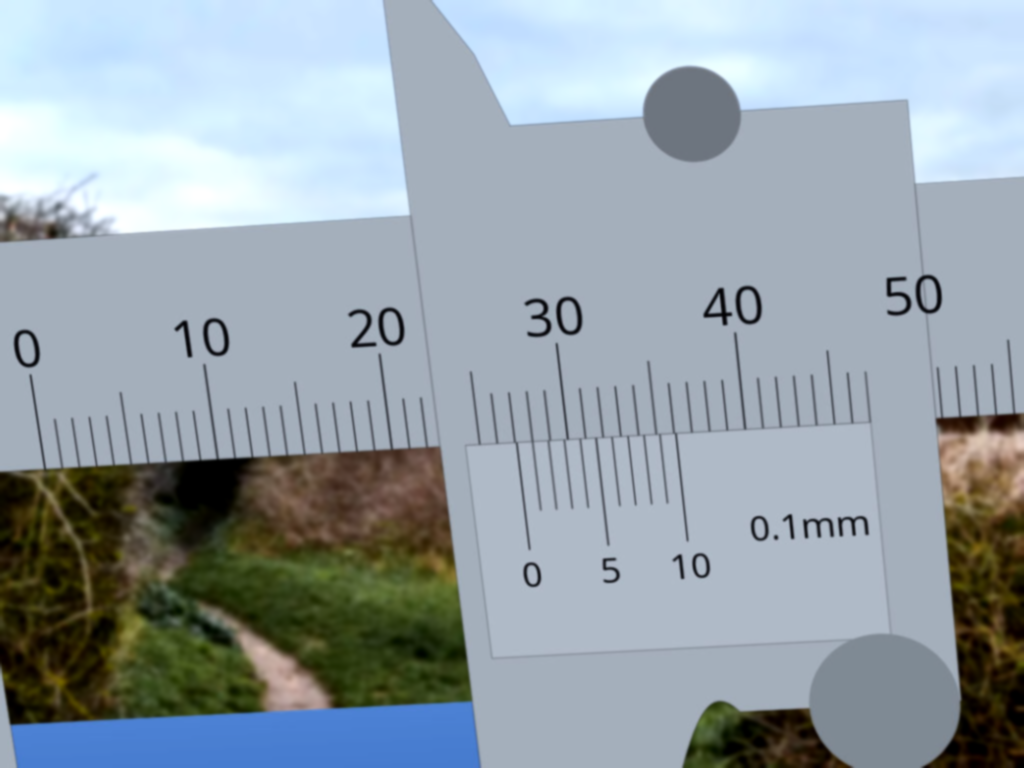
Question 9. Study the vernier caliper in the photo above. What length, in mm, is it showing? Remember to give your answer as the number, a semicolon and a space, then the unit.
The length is 27.1; mm
